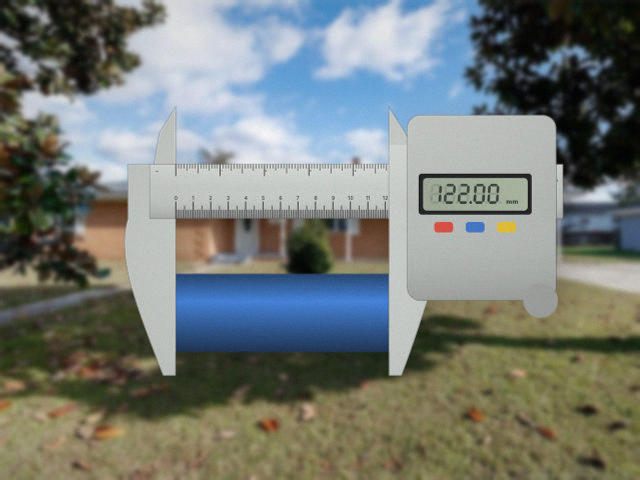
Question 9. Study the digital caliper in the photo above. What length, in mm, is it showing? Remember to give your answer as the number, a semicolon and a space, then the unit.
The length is 122.00; mm
